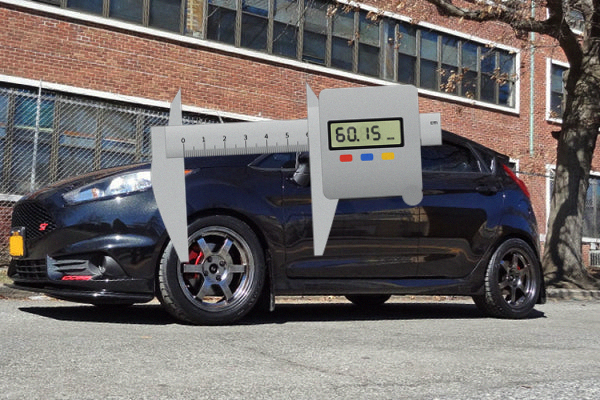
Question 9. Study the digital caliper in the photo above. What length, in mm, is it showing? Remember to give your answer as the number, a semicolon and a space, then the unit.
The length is 60.15; mm
